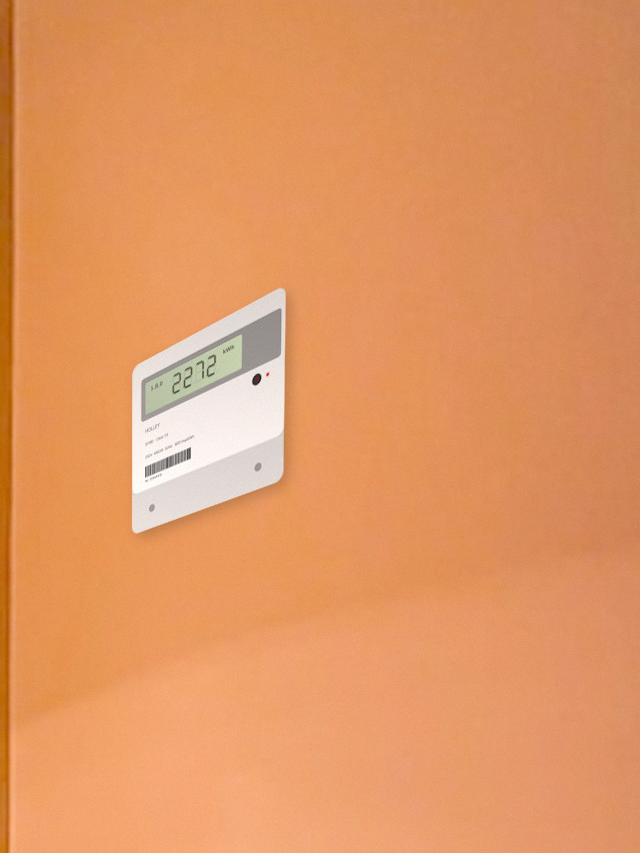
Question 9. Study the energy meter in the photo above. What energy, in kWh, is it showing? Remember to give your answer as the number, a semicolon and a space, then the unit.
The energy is 2272; kWh
